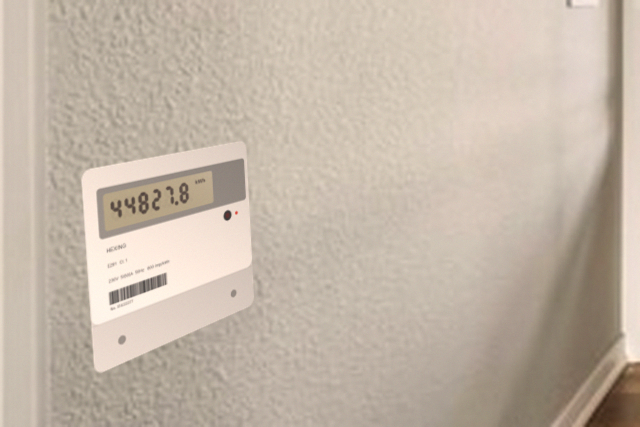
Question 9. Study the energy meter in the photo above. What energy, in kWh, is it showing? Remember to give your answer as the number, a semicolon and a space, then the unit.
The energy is 44827.8; kWh
